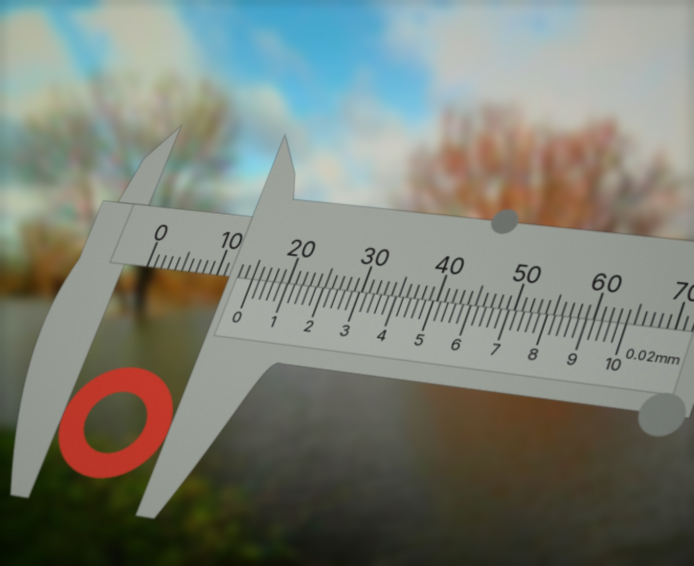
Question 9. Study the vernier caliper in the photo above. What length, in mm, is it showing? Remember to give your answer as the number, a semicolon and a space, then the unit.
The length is 15.0; mm
